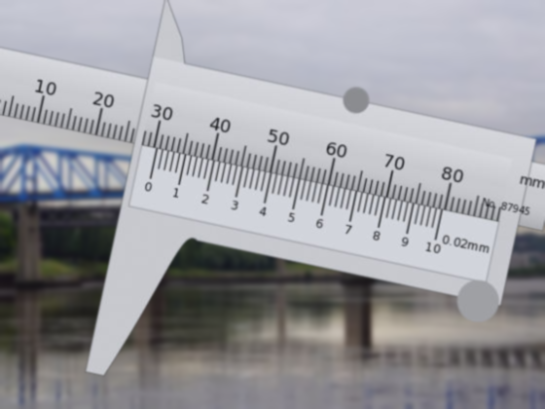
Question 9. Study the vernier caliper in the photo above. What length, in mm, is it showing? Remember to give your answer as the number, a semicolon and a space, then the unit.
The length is 30.5; mm
